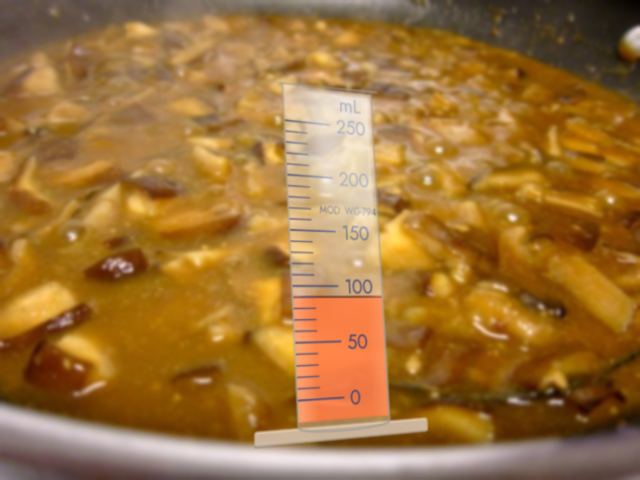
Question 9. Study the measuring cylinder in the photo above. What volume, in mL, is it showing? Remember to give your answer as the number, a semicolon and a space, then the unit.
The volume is 90; mL
